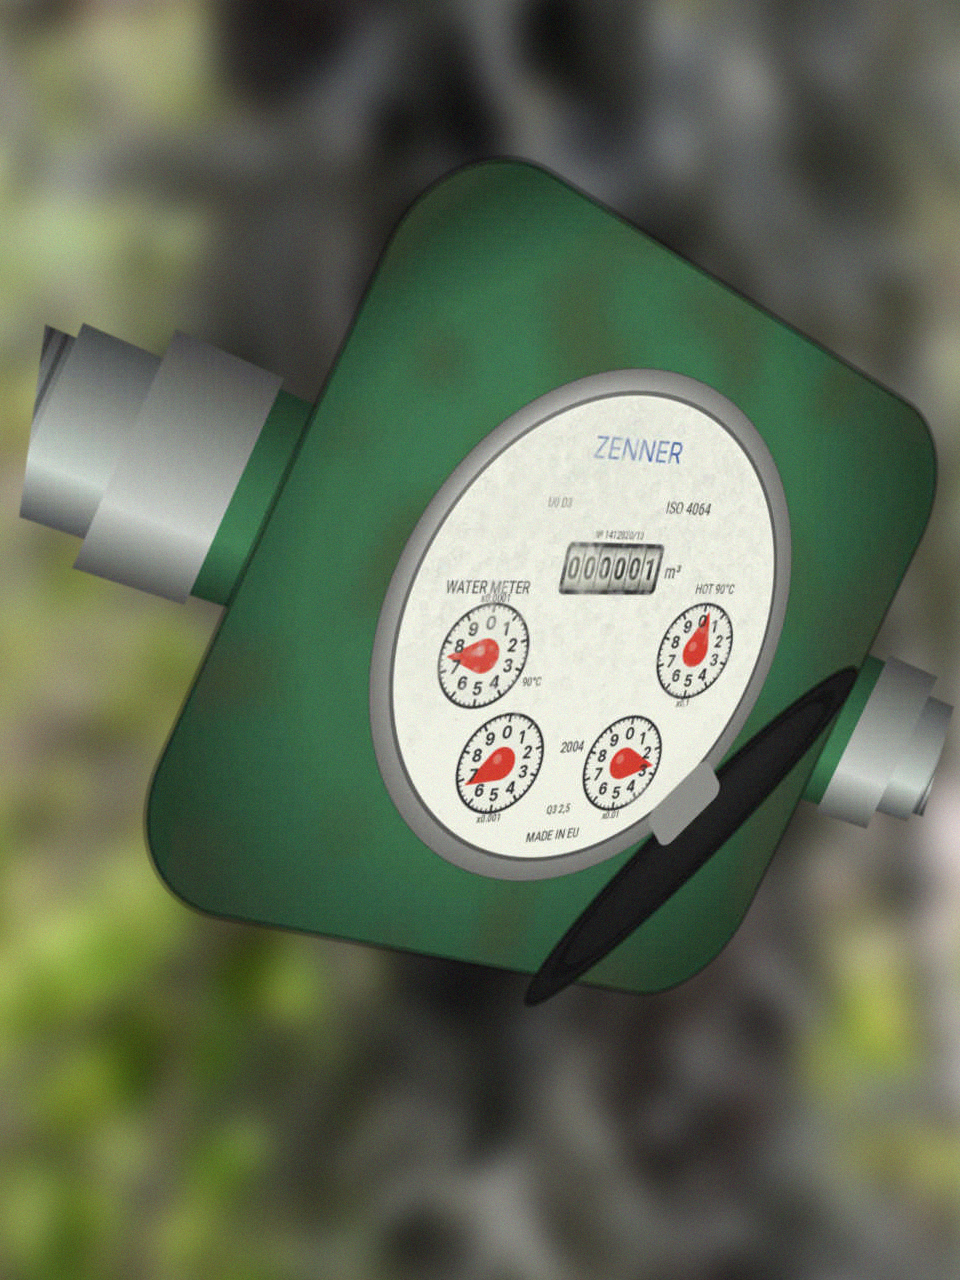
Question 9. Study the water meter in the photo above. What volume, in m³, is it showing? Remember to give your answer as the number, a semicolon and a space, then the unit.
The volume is 1.0267; m³
